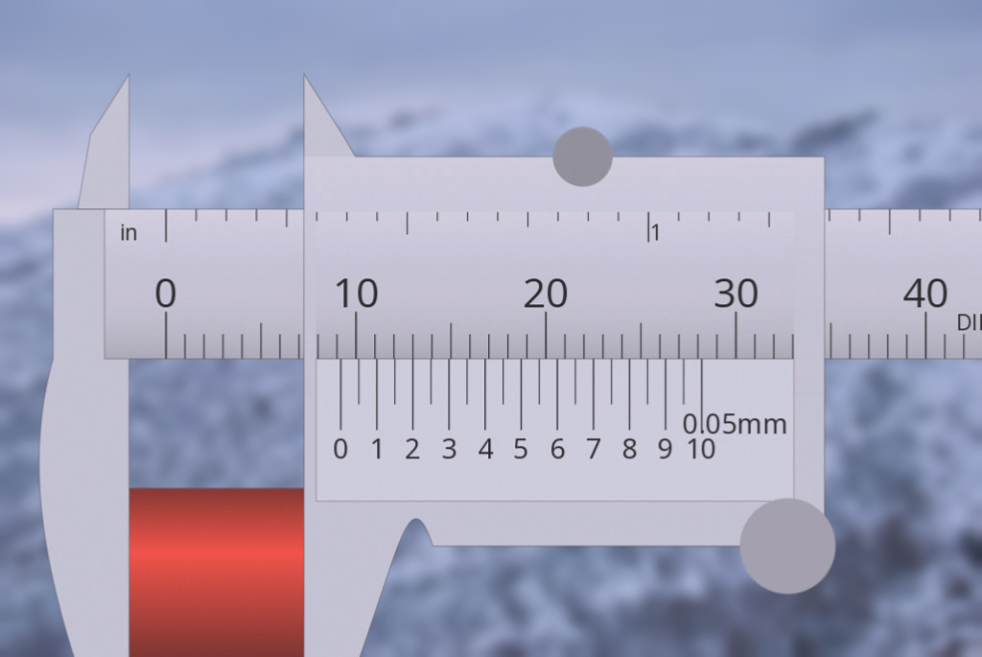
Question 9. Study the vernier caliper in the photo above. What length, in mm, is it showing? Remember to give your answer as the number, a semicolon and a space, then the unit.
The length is 9.2; mm
